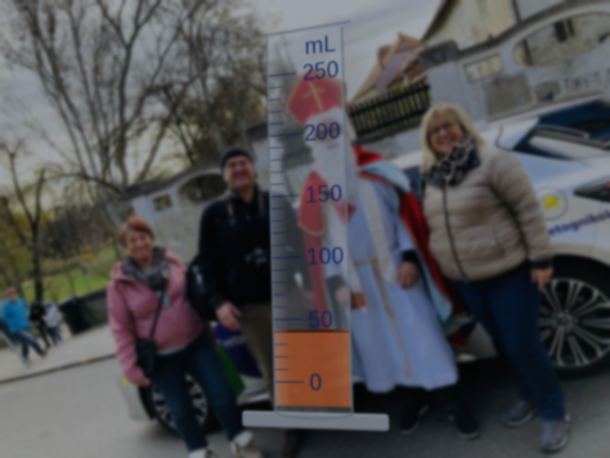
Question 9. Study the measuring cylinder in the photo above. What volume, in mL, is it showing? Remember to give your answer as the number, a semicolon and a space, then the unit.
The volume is 40; mL
